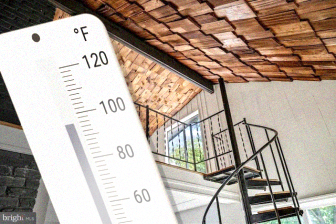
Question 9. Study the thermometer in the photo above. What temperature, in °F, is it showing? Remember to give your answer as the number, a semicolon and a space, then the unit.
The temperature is 96; °F
